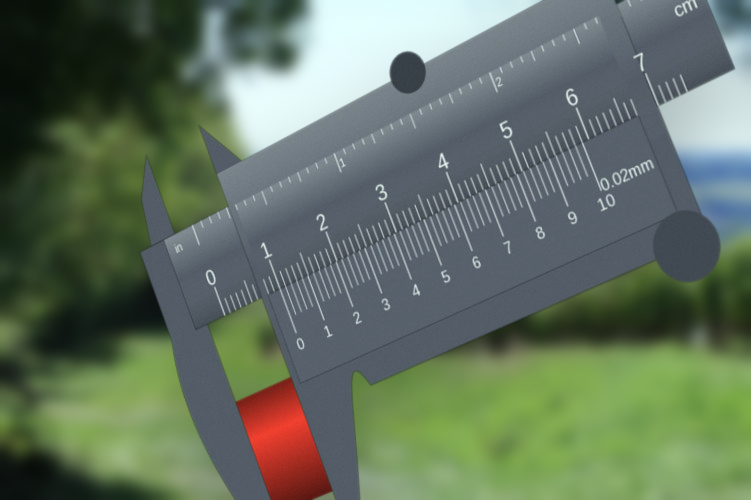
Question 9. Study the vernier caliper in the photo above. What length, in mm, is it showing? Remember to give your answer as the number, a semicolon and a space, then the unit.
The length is 10.0; mm
